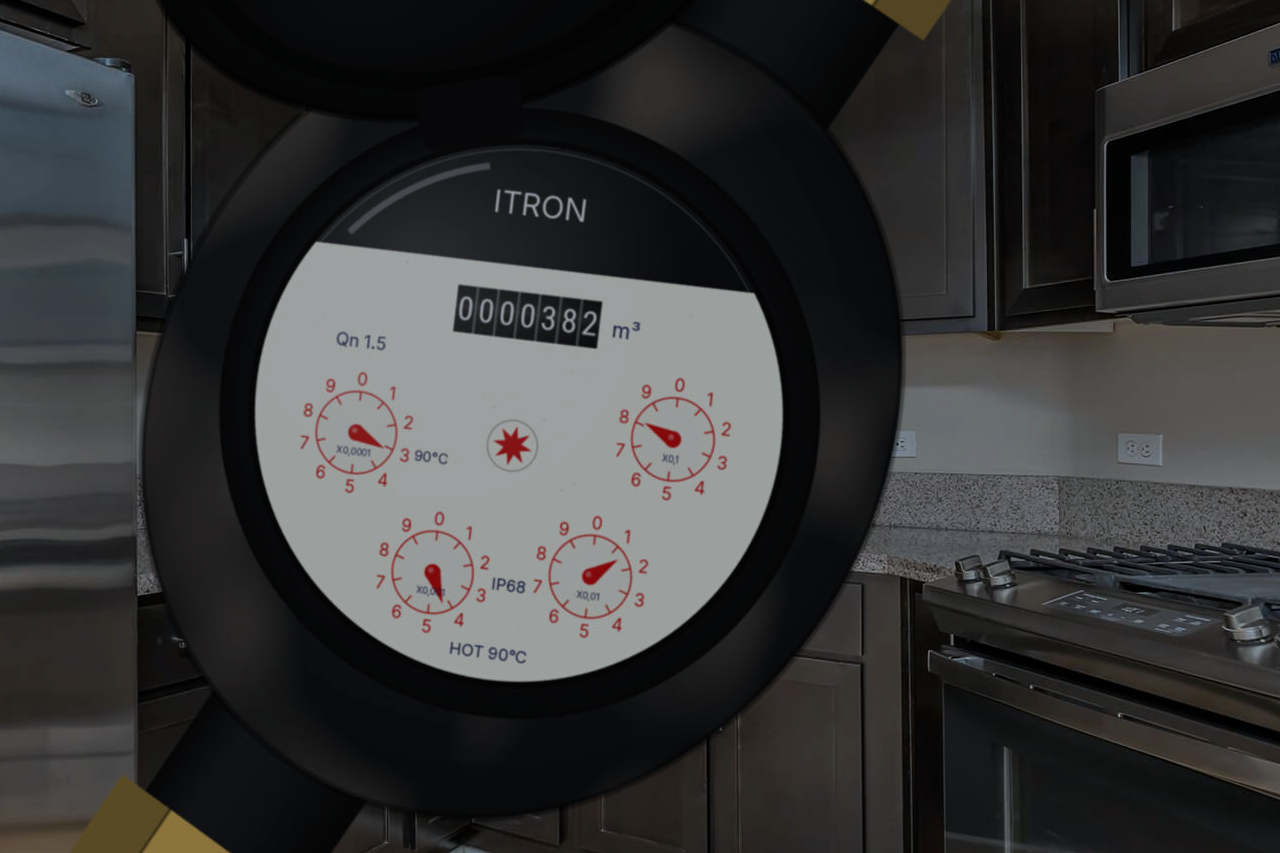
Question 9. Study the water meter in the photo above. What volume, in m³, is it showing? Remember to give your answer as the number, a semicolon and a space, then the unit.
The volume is 382.8143; m³
